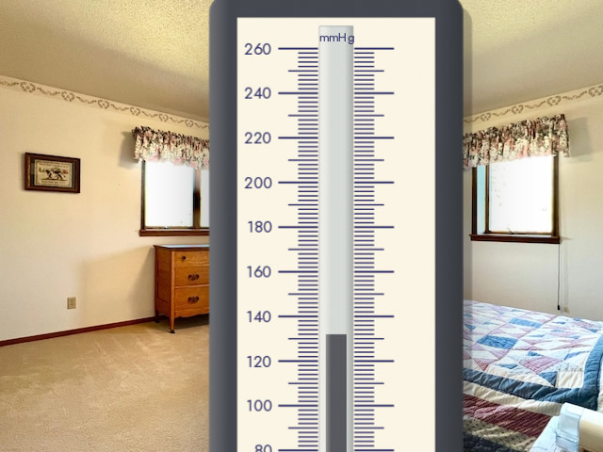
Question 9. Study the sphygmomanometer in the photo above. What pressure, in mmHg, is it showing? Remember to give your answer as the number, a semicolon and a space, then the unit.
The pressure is 132; mmHg
